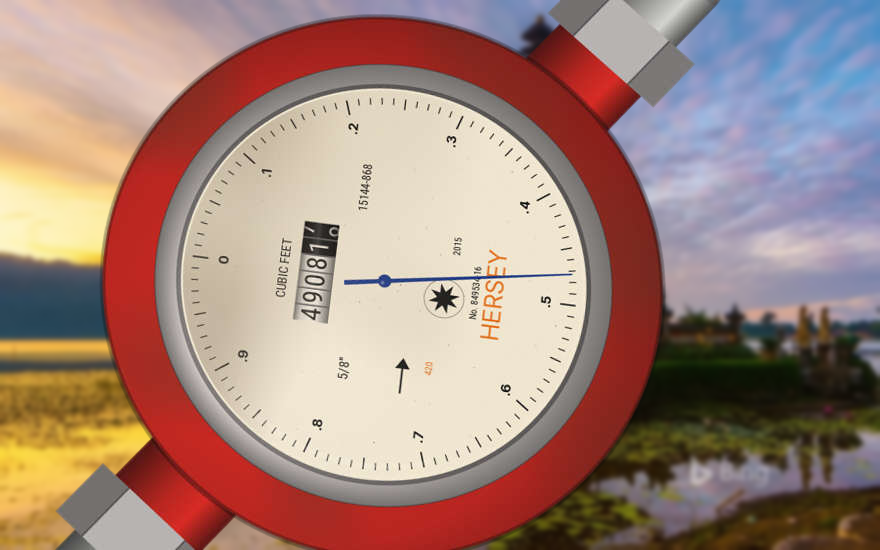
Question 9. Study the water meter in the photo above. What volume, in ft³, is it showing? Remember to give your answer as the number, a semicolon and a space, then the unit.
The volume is 490817.47; ft³
